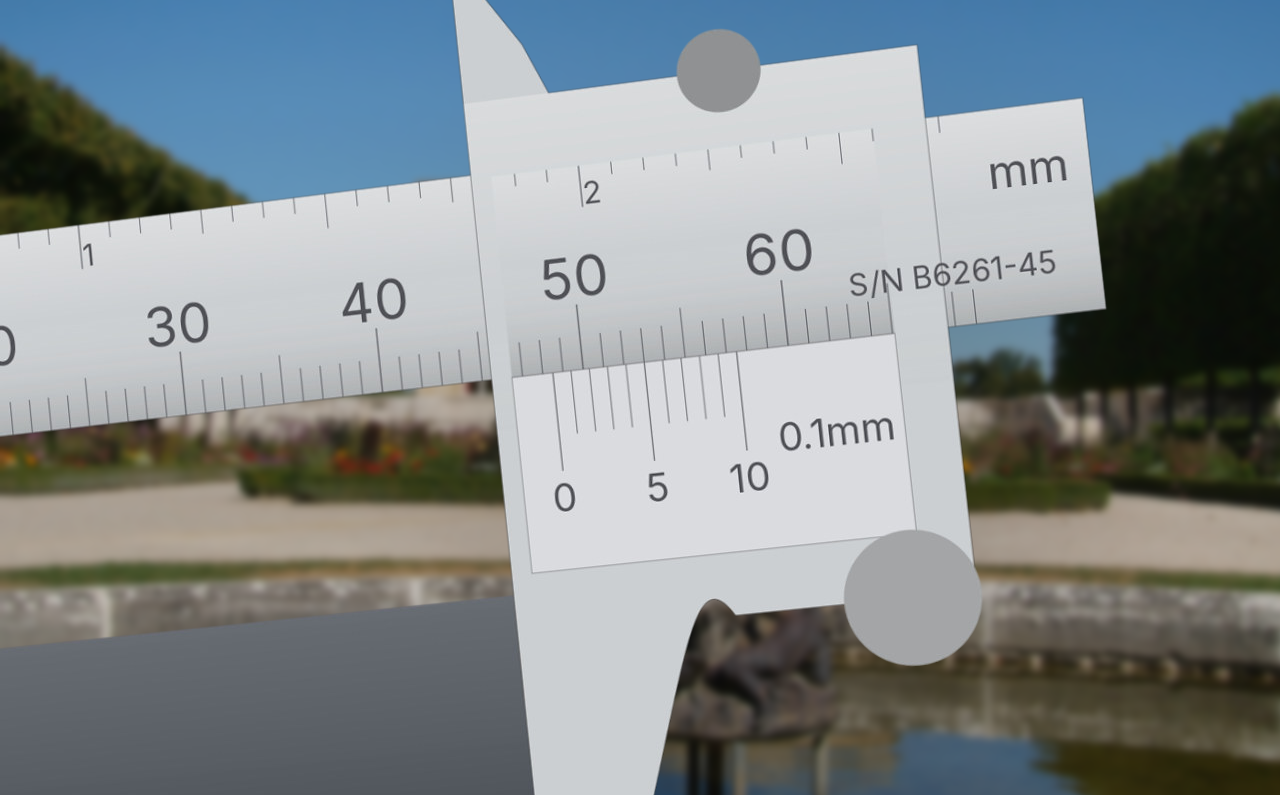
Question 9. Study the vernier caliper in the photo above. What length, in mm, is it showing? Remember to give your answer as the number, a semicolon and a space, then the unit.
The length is 48.5; mm
